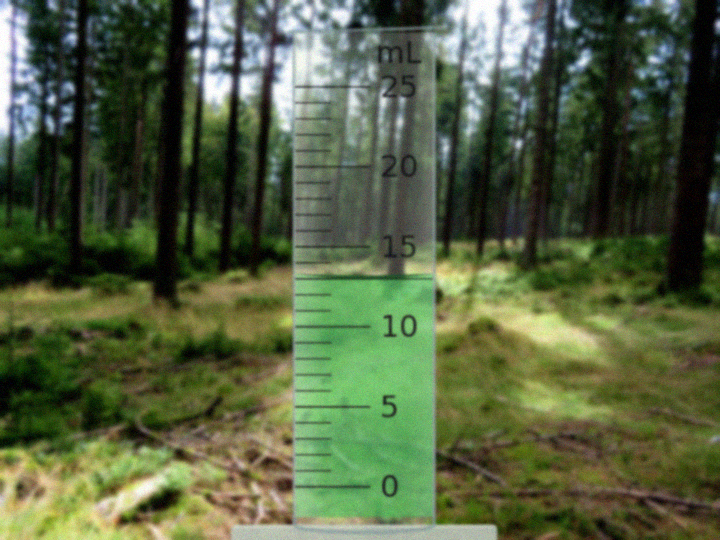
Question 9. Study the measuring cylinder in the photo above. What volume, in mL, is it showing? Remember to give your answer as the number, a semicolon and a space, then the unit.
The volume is 13; mL
